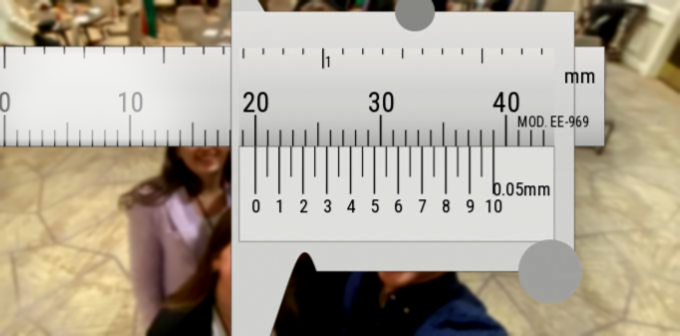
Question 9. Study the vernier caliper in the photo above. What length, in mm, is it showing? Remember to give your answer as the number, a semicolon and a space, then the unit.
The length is 20.0; mm
